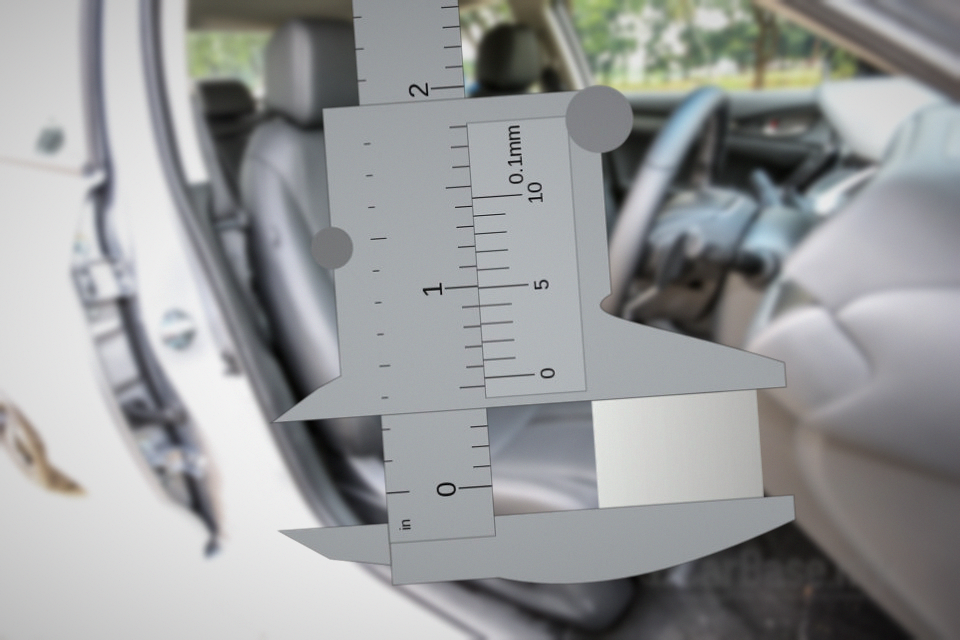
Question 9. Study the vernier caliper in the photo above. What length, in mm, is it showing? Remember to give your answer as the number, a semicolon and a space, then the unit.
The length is 5.4; mm
